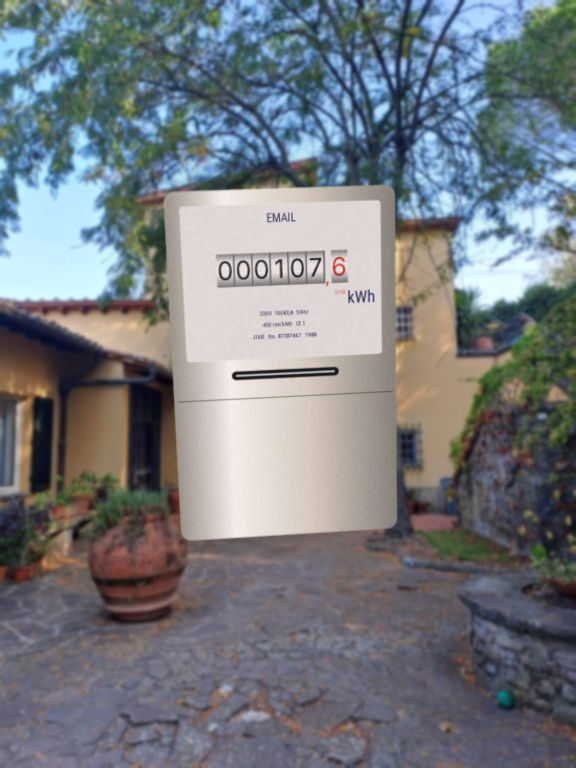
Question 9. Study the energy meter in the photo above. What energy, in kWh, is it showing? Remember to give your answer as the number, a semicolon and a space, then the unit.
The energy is 107.6; kWh
